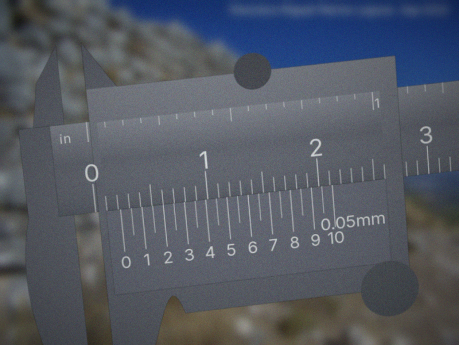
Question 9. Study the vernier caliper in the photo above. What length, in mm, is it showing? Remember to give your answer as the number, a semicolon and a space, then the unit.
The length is 2.2; mm
